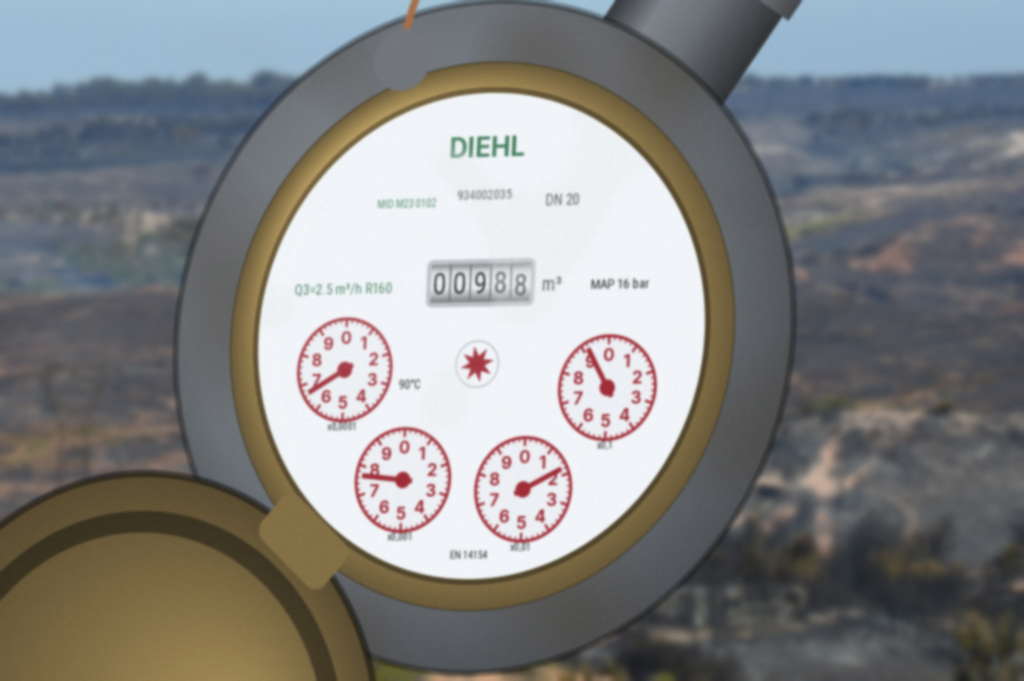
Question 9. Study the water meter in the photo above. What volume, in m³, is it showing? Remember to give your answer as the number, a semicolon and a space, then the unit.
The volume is 987.9176; m³
